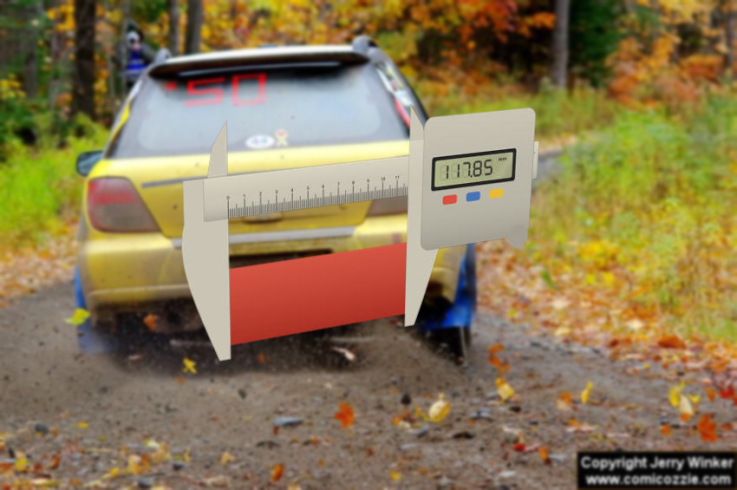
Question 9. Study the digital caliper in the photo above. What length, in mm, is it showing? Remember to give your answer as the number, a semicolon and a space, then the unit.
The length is 117.85; mm
